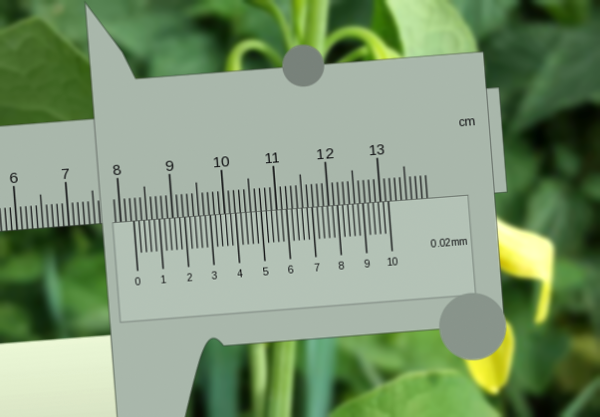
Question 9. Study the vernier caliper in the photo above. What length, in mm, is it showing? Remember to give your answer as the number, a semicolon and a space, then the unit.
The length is 82.5; mm
